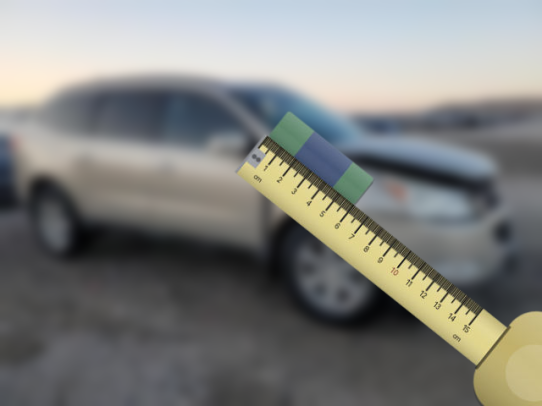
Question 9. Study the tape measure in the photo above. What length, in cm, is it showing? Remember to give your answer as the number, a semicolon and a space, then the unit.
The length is 6; cm
